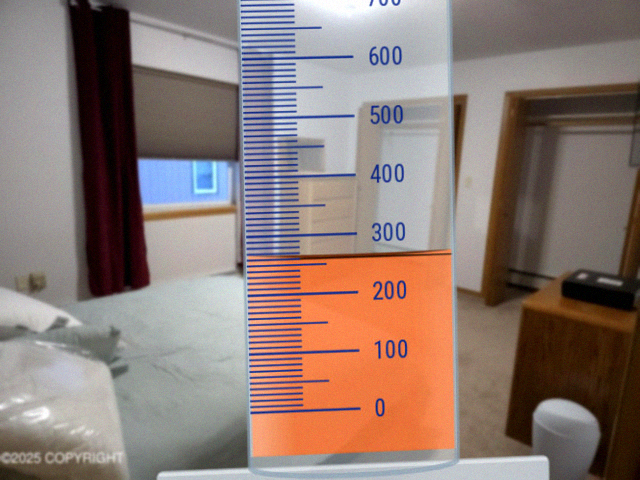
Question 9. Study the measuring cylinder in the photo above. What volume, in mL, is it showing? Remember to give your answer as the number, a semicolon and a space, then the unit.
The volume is 260; mL
